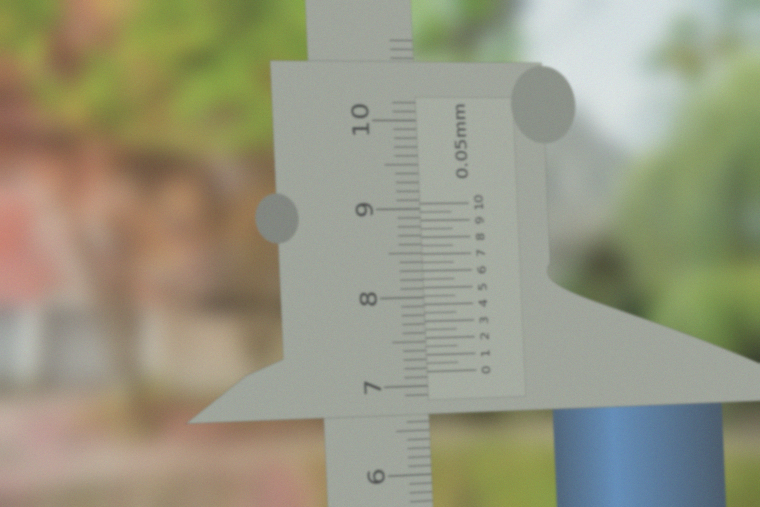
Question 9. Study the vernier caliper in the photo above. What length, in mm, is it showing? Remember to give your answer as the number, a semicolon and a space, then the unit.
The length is 71.6; mm
